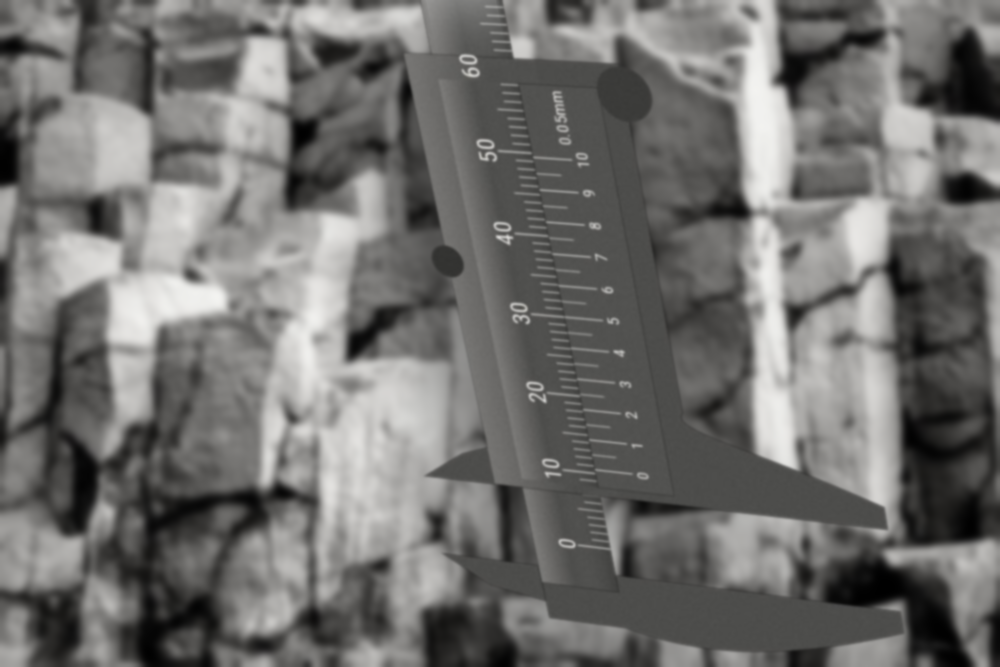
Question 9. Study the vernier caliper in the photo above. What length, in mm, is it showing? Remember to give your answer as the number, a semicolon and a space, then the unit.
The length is 10.5; mm
